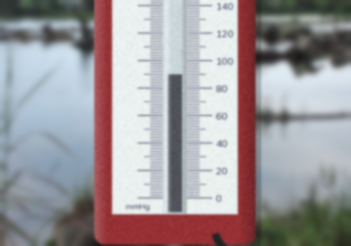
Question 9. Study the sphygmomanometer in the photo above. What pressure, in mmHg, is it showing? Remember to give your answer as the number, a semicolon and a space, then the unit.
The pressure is 90; mmHg
